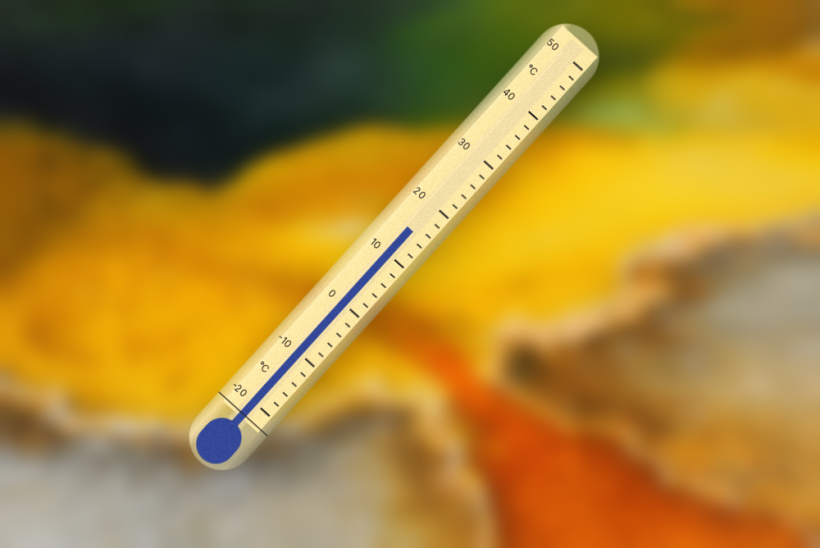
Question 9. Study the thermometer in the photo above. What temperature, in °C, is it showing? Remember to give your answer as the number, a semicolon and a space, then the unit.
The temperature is 15; °C
